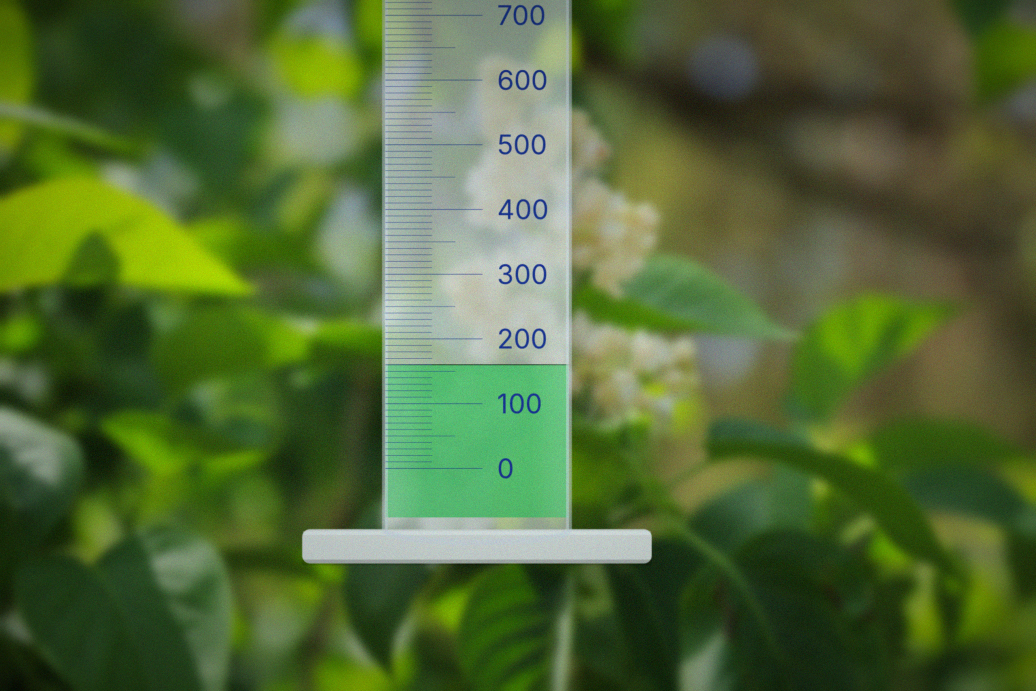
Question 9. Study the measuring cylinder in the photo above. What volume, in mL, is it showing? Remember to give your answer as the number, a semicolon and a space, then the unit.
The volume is 160; mL
